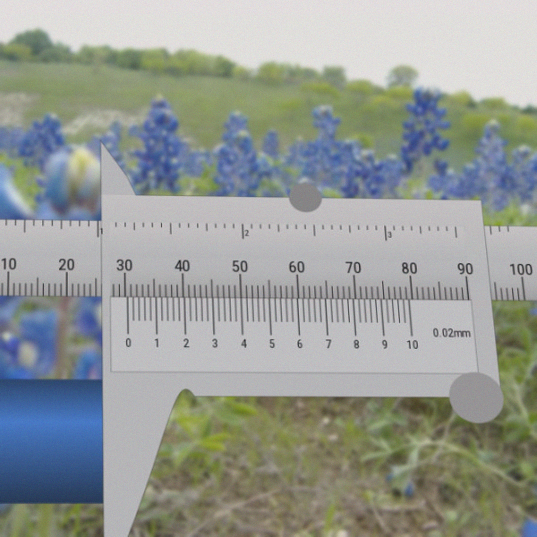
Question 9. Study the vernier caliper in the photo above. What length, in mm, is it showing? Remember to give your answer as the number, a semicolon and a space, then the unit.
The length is 30.4; mm
